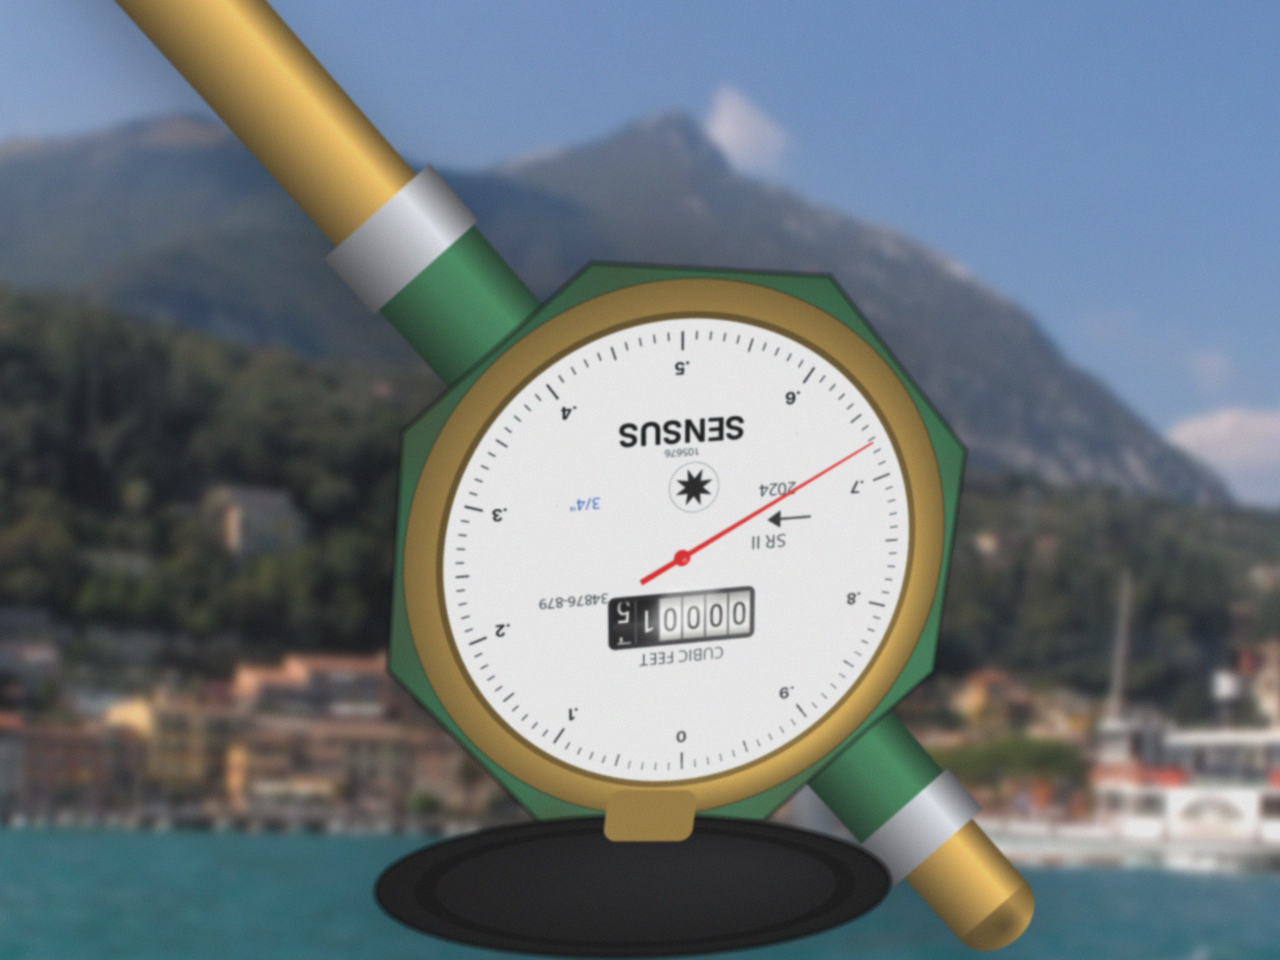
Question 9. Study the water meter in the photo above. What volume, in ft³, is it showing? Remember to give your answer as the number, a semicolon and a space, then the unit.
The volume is 14.67; ft³
